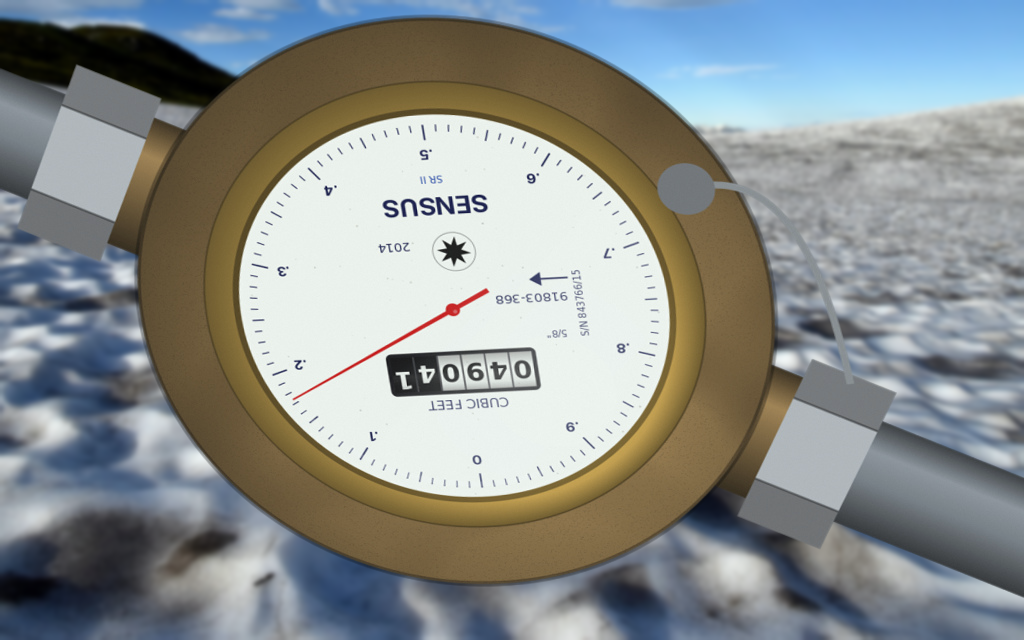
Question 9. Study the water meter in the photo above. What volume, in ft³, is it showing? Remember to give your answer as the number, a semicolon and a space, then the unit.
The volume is 49041.17; ft³
